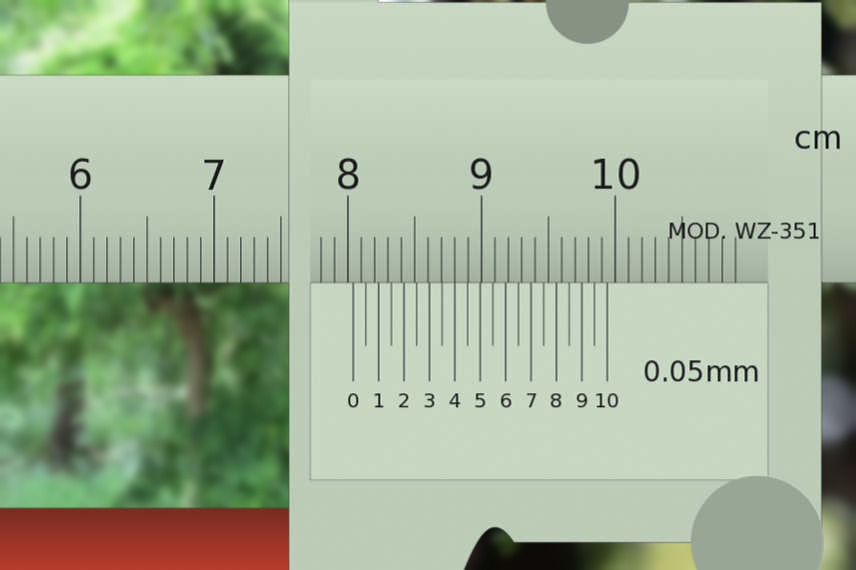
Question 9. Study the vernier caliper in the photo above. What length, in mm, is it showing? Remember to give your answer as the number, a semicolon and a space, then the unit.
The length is 80.4; mm
